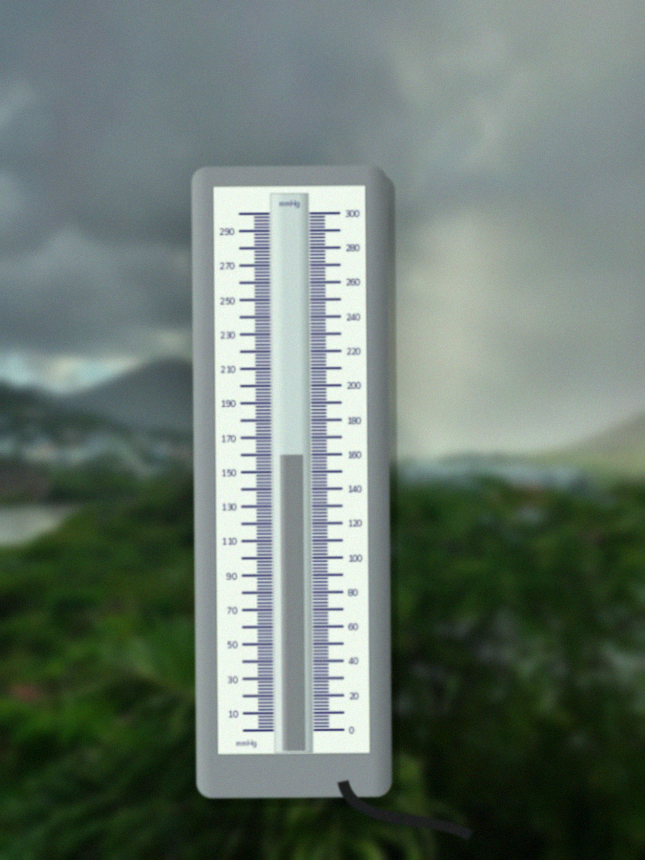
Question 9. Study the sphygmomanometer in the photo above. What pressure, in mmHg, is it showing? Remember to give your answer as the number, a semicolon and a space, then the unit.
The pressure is 160; mmHg
